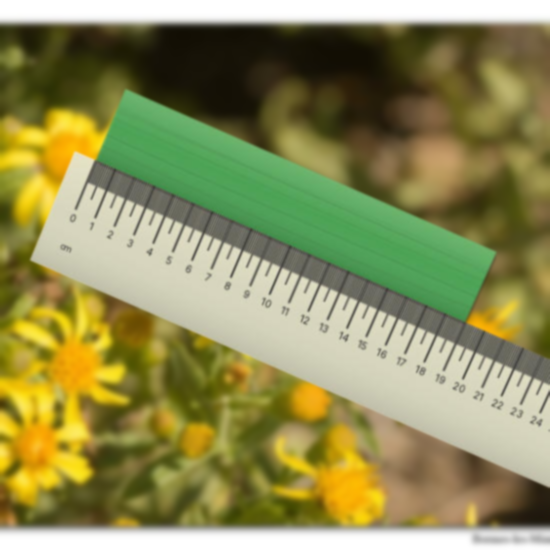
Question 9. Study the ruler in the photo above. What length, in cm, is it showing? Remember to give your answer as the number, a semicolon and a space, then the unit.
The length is 19; cm
